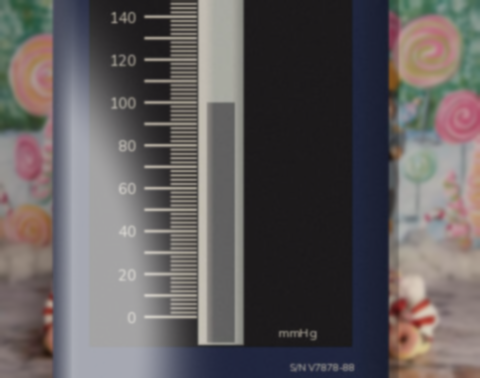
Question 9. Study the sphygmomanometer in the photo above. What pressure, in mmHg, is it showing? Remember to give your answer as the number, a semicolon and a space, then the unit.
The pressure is 100; mmHg
